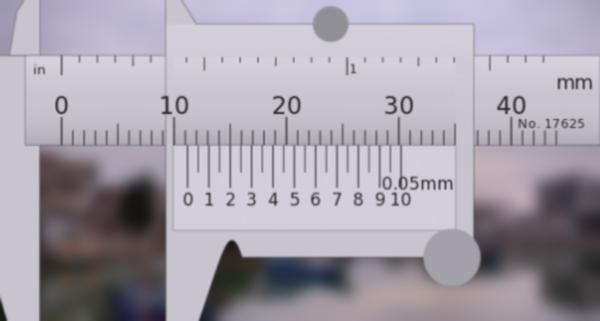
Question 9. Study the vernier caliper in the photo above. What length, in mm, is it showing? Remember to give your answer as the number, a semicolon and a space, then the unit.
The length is 11.2; mm
